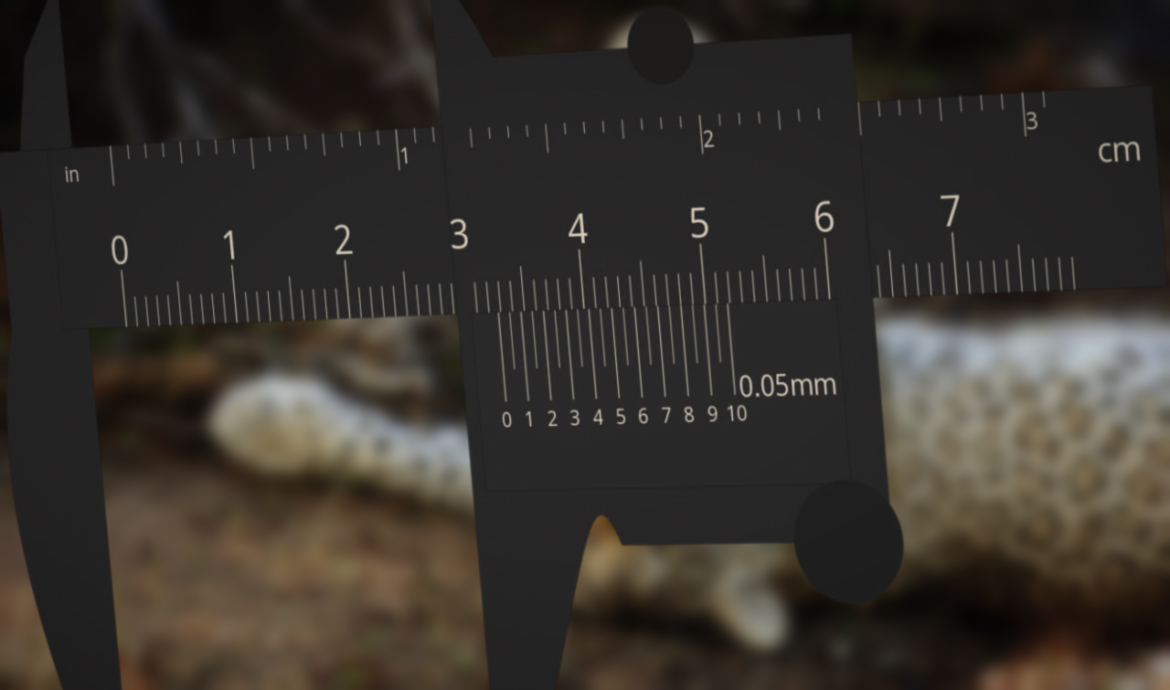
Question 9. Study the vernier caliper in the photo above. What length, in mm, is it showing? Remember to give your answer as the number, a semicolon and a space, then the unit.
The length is 32.8; mm
